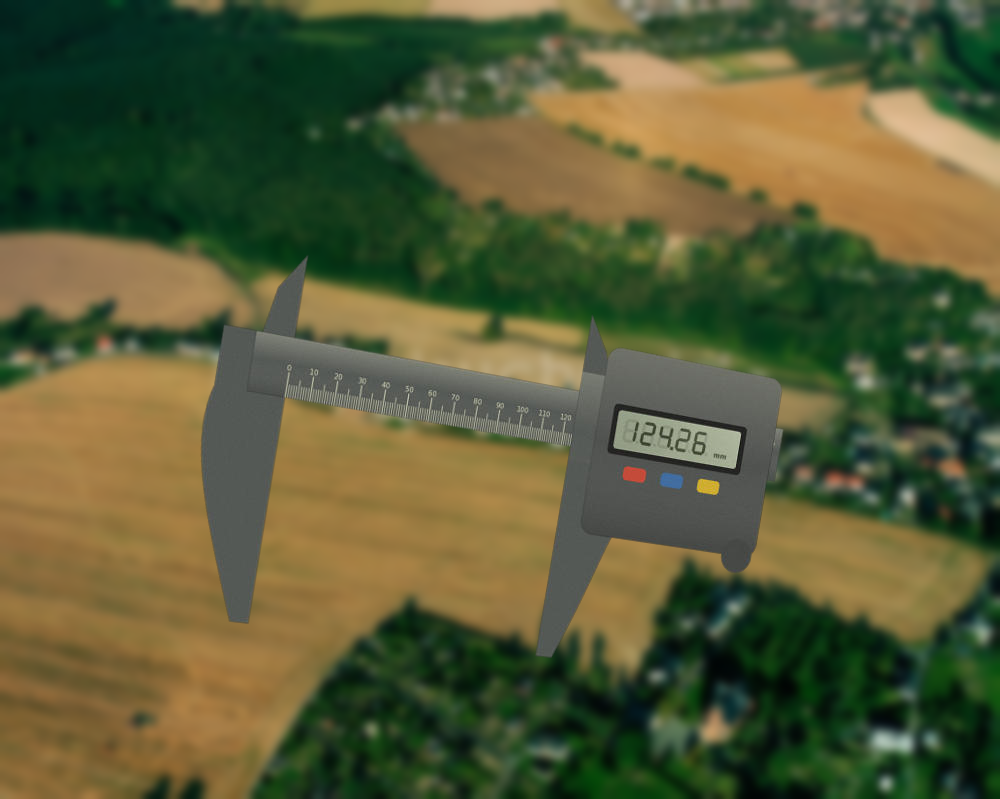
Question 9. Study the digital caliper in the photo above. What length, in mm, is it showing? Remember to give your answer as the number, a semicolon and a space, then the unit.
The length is 124.26; mm
